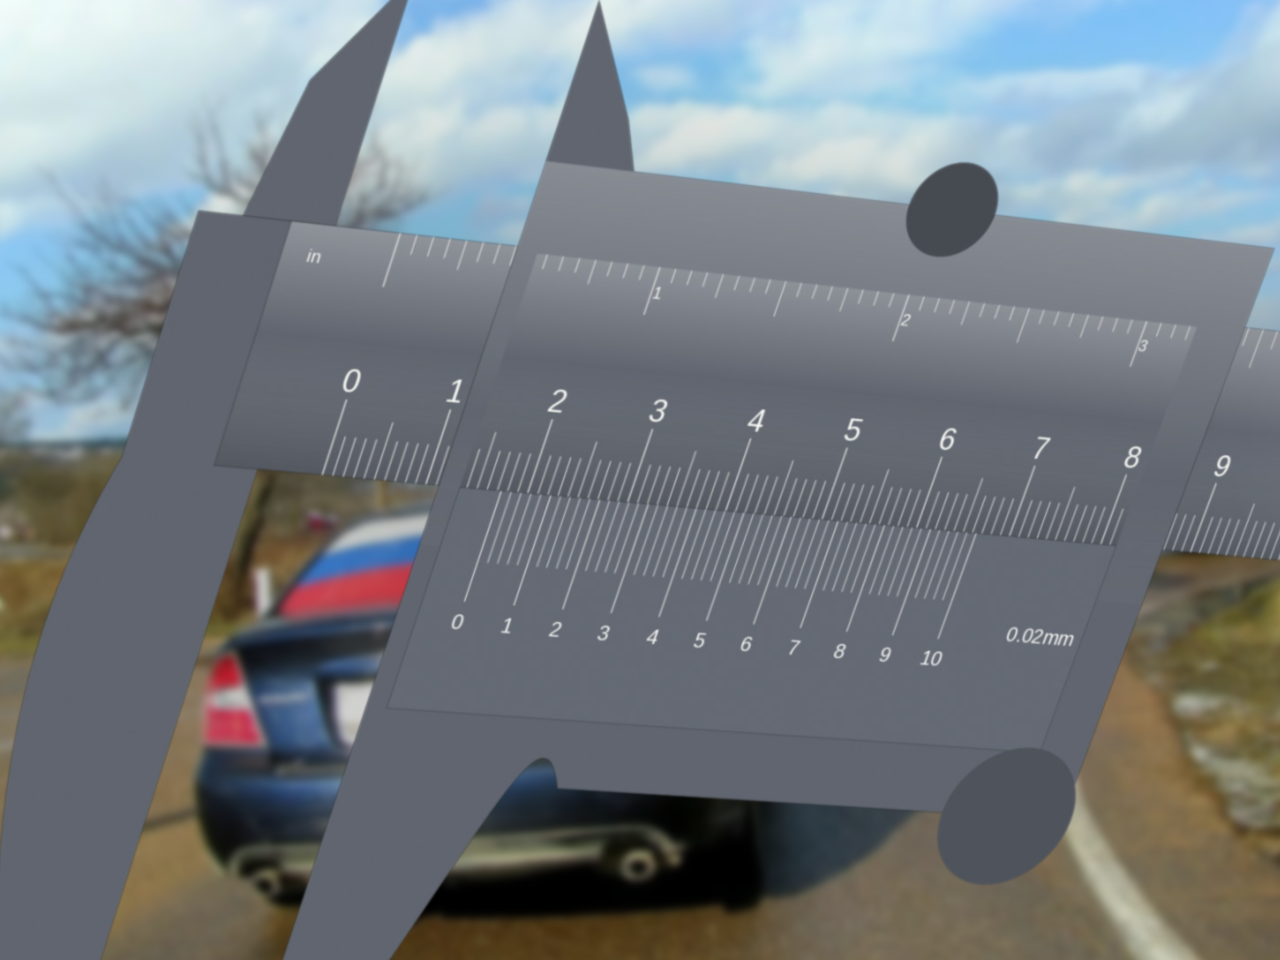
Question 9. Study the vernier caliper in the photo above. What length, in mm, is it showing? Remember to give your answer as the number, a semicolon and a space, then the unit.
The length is 17.4; mm
